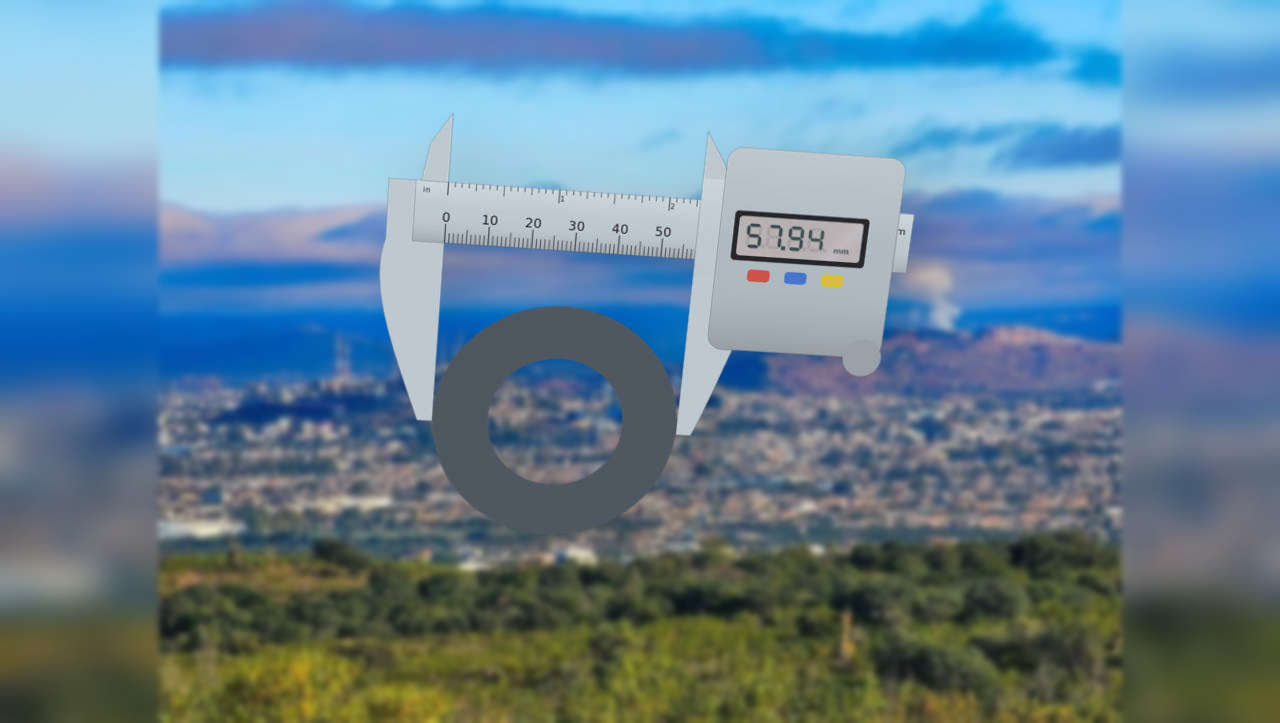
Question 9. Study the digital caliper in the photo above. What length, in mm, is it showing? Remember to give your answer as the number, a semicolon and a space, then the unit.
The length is 57.94; mm
